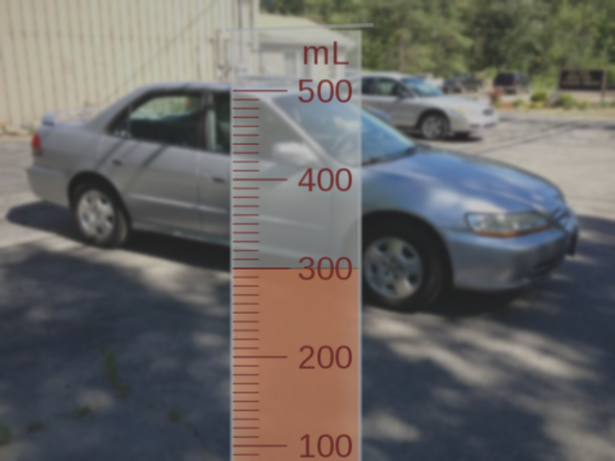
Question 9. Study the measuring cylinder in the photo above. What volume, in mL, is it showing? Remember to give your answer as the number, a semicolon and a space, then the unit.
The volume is 300; mL
